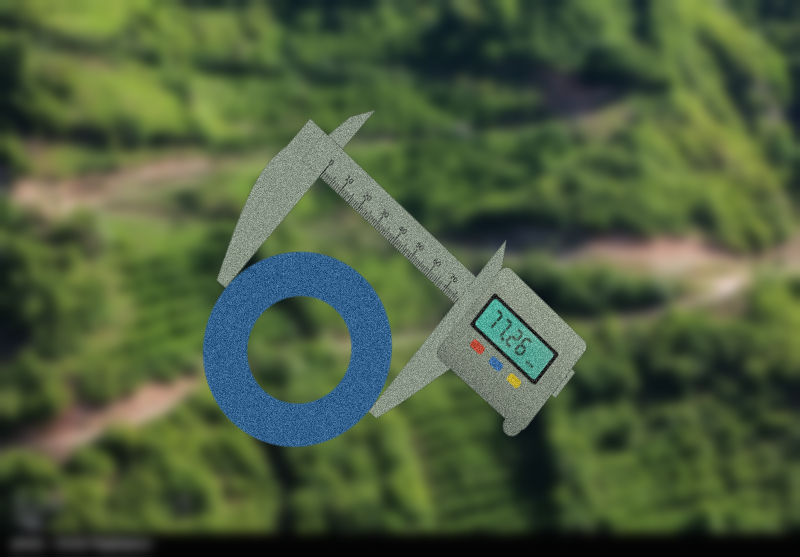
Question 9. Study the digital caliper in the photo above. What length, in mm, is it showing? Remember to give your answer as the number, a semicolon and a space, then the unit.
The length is 77.26; mm
